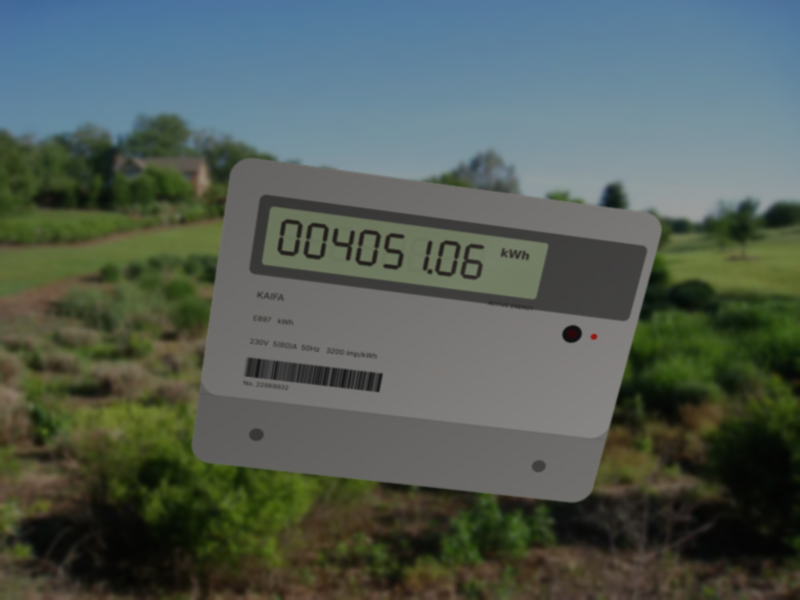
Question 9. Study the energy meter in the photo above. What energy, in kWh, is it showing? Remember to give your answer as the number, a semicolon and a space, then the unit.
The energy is 4051.06; kWh
